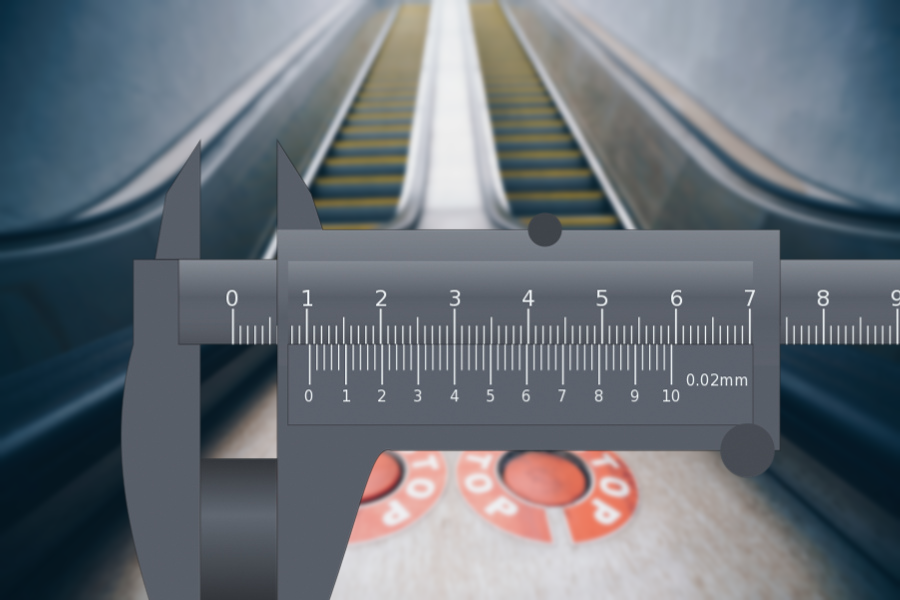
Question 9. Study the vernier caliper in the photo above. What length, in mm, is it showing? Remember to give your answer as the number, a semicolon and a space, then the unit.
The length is 10.4; mm
